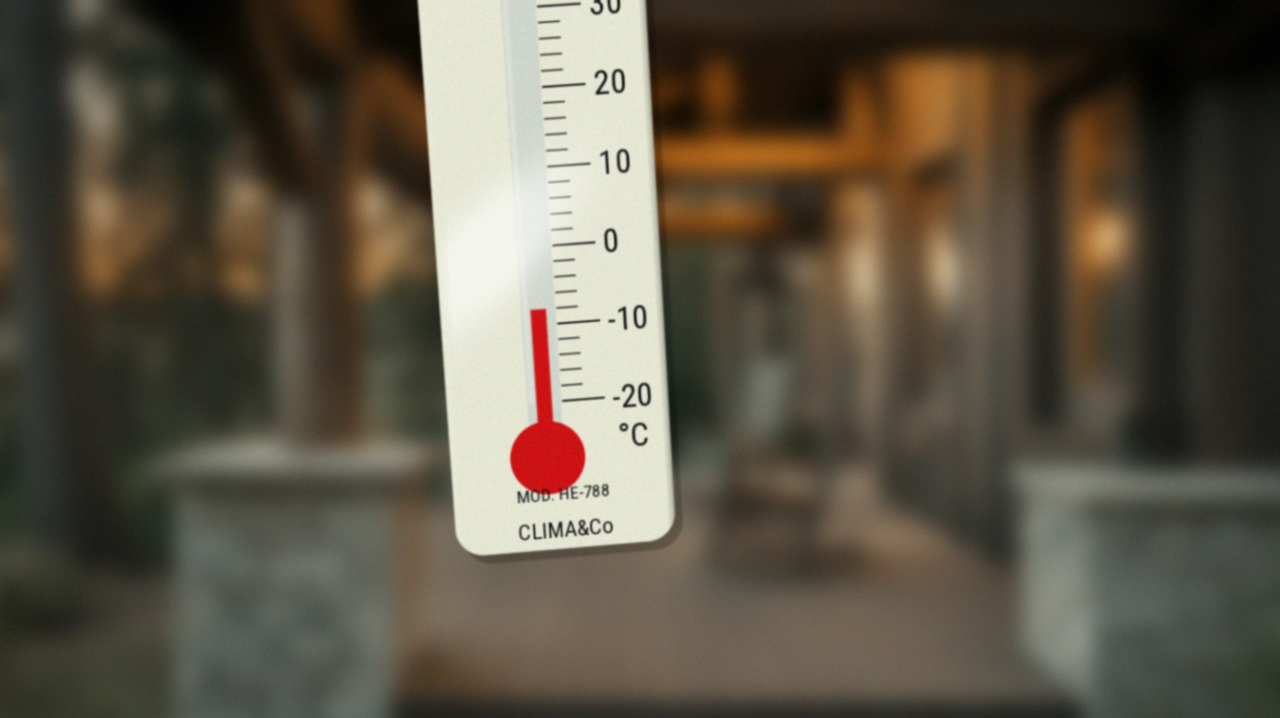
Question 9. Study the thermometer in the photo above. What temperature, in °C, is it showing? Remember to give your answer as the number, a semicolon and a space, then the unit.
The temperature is -8; °C
